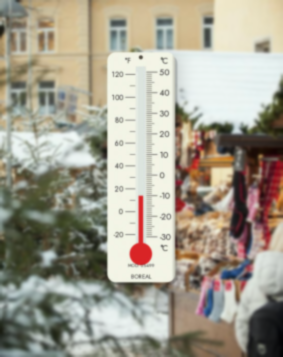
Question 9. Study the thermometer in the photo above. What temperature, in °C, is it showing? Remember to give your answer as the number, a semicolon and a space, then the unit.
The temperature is -10; °C
